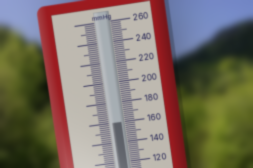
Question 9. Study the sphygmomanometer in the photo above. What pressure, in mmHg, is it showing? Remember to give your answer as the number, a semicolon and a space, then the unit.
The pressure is 160; mmHg
